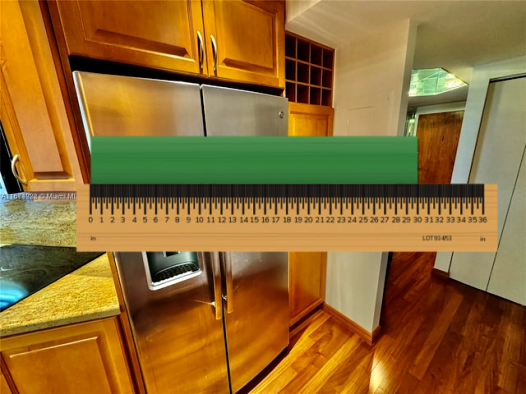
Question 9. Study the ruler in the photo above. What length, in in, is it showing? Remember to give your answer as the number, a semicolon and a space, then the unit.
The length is 30; in
